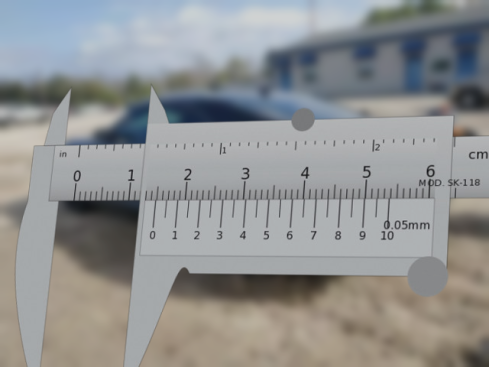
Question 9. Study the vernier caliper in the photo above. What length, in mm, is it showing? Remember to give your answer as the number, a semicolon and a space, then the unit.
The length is 14.8; mm
